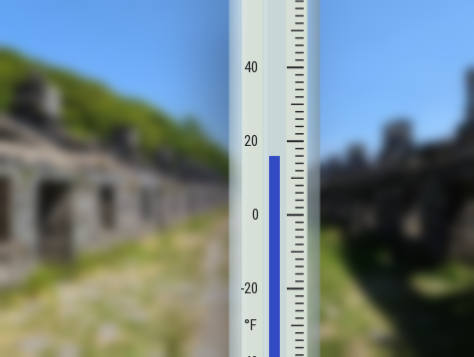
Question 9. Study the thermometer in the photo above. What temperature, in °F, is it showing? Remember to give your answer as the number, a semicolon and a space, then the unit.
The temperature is 16; °F
